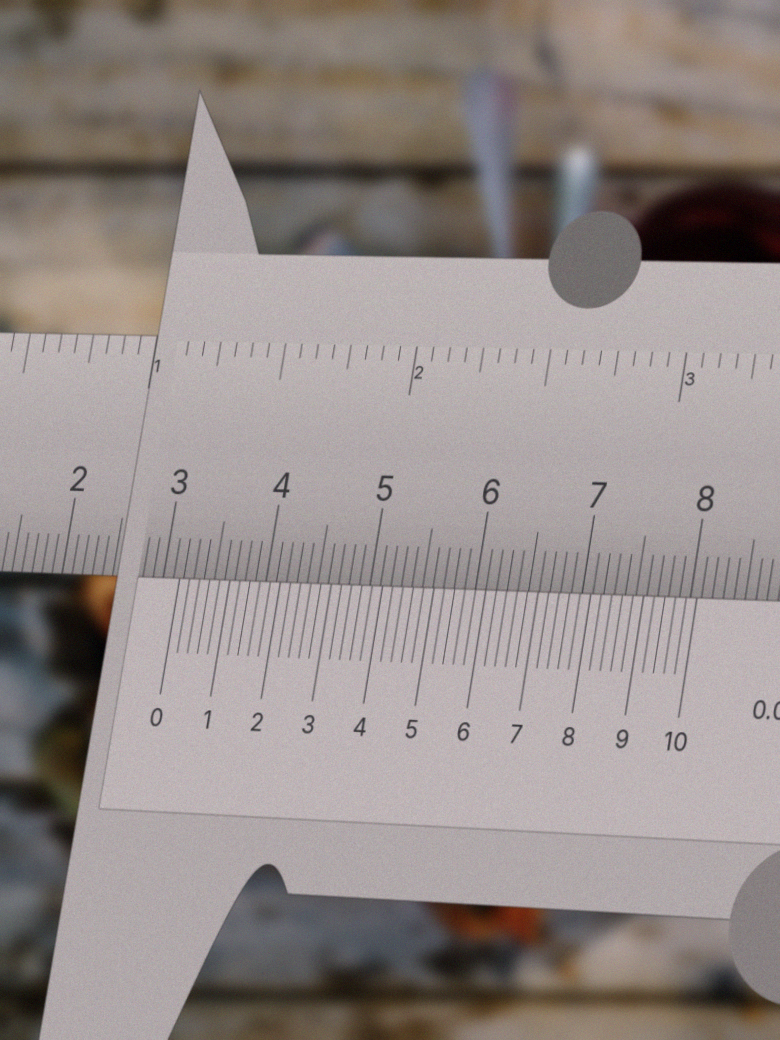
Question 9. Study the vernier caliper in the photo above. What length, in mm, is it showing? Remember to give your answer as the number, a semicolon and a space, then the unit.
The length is 31.6; mm
